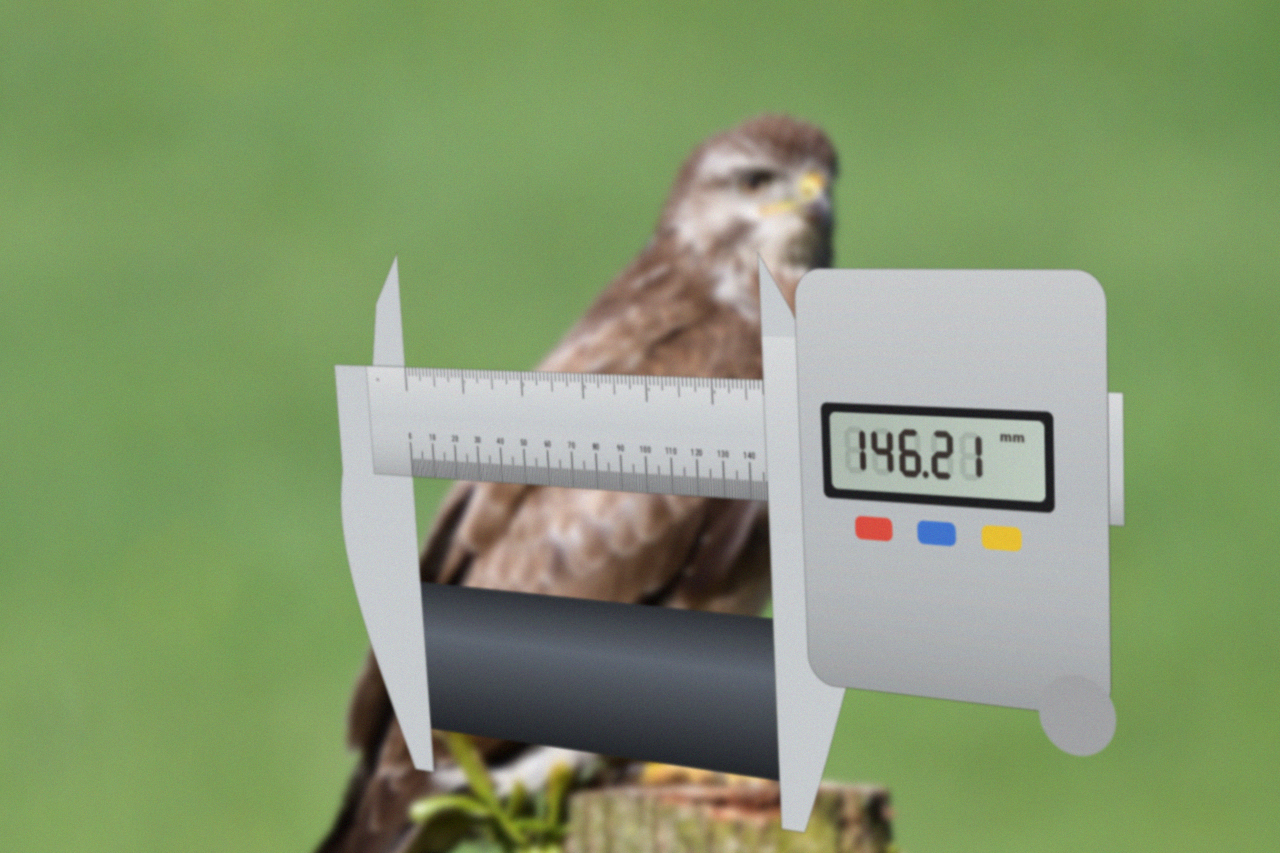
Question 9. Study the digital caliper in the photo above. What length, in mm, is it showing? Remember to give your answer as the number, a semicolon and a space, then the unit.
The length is 146.21; mm
